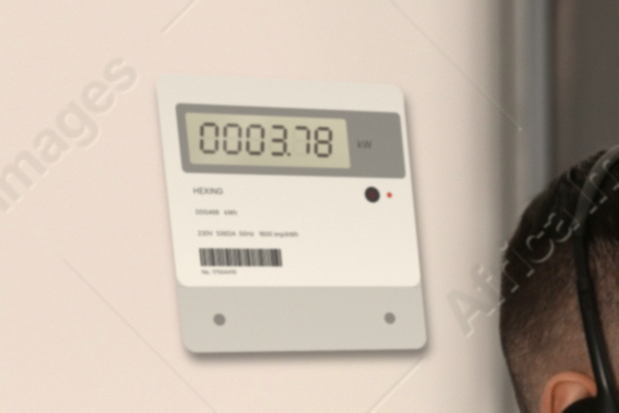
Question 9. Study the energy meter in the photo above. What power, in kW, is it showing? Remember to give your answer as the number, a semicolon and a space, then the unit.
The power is 3.78; kW
